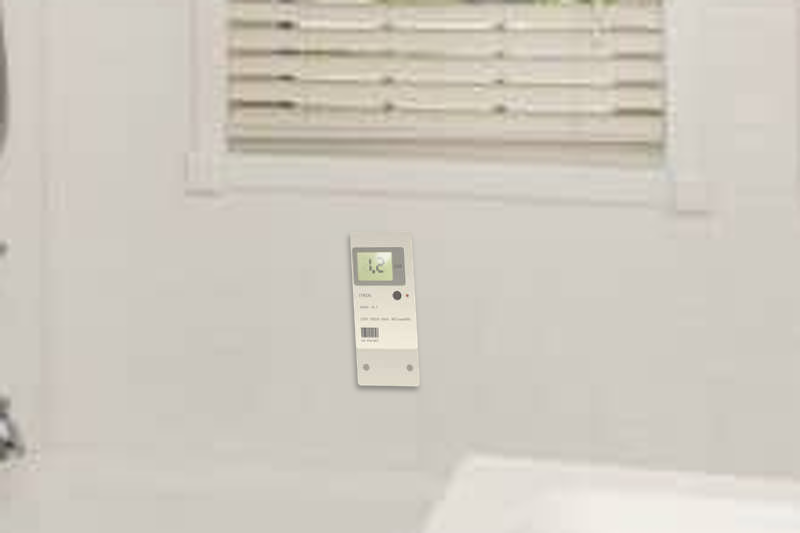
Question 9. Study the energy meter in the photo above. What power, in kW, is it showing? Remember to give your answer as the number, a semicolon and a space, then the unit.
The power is 1.2; kW
